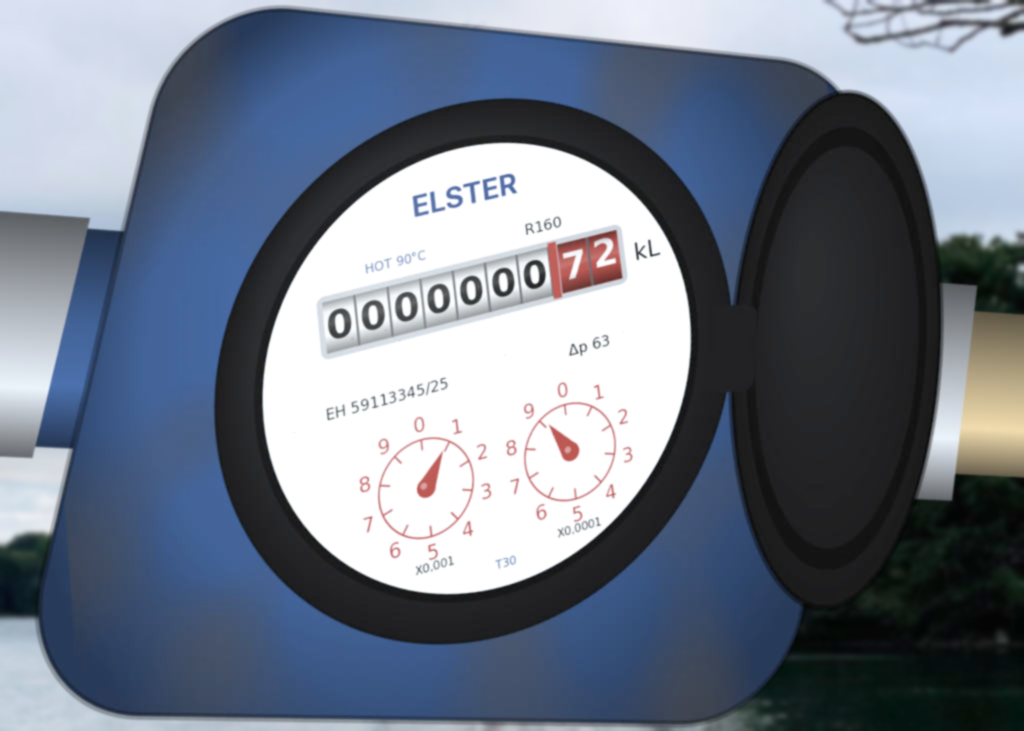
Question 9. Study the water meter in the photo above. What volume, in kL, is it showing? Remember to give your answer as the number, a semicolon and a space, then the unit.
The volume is 0.7209; kL
